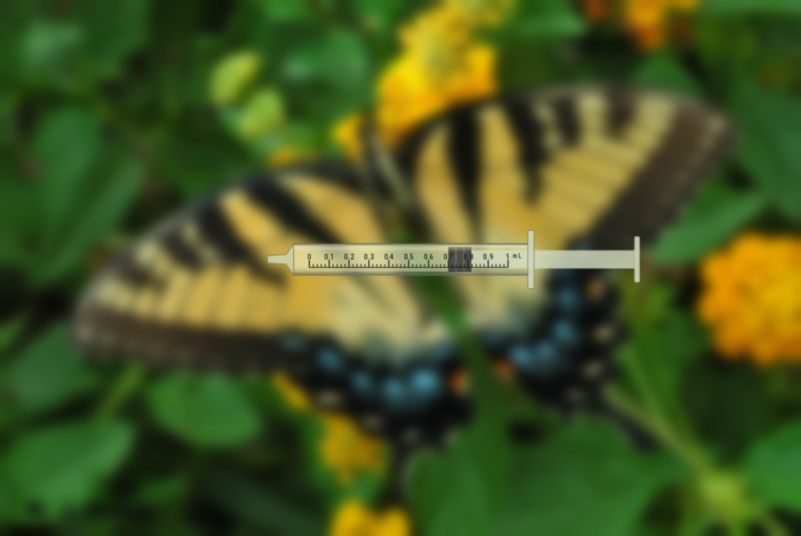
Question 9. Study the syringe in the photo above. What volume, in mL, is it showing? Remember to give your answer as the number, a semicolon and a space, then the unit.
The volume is 0.7; mL
